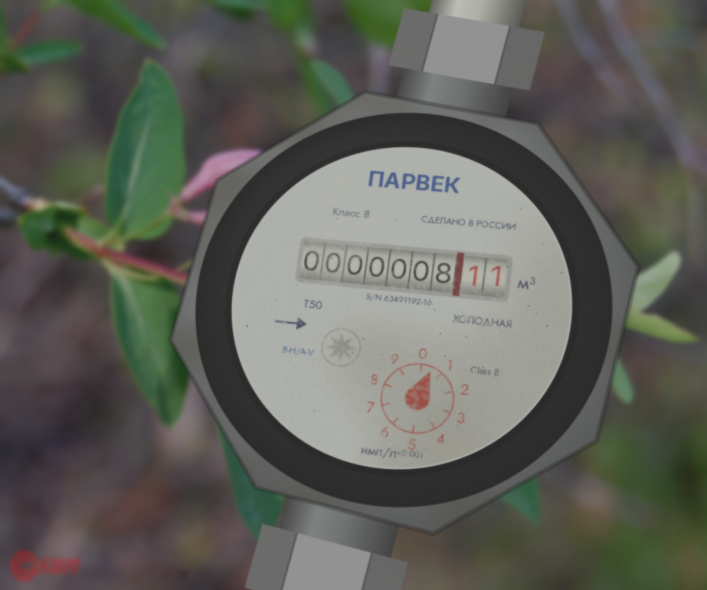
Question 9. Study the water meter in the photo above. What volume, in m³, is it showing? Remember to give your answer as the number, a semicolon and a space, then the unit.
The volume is 8.110; m³
